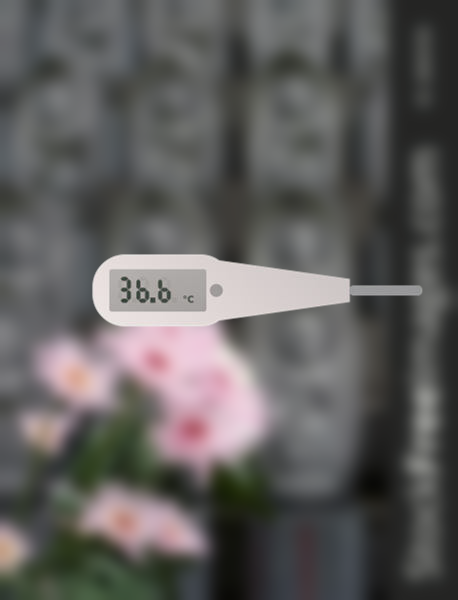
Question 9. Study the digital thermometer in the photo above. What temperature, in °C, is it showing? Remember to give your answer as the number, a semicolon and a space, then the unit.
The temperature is 36.6; °C
